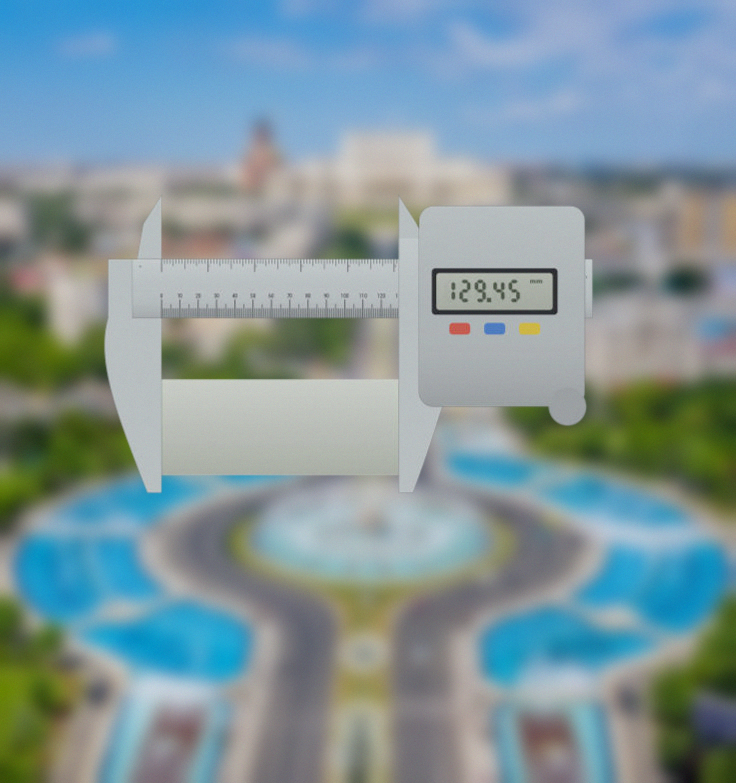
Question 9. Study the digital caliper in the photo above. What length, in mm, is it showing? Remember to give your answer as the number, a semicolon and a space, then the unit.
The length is 129.45; mm
